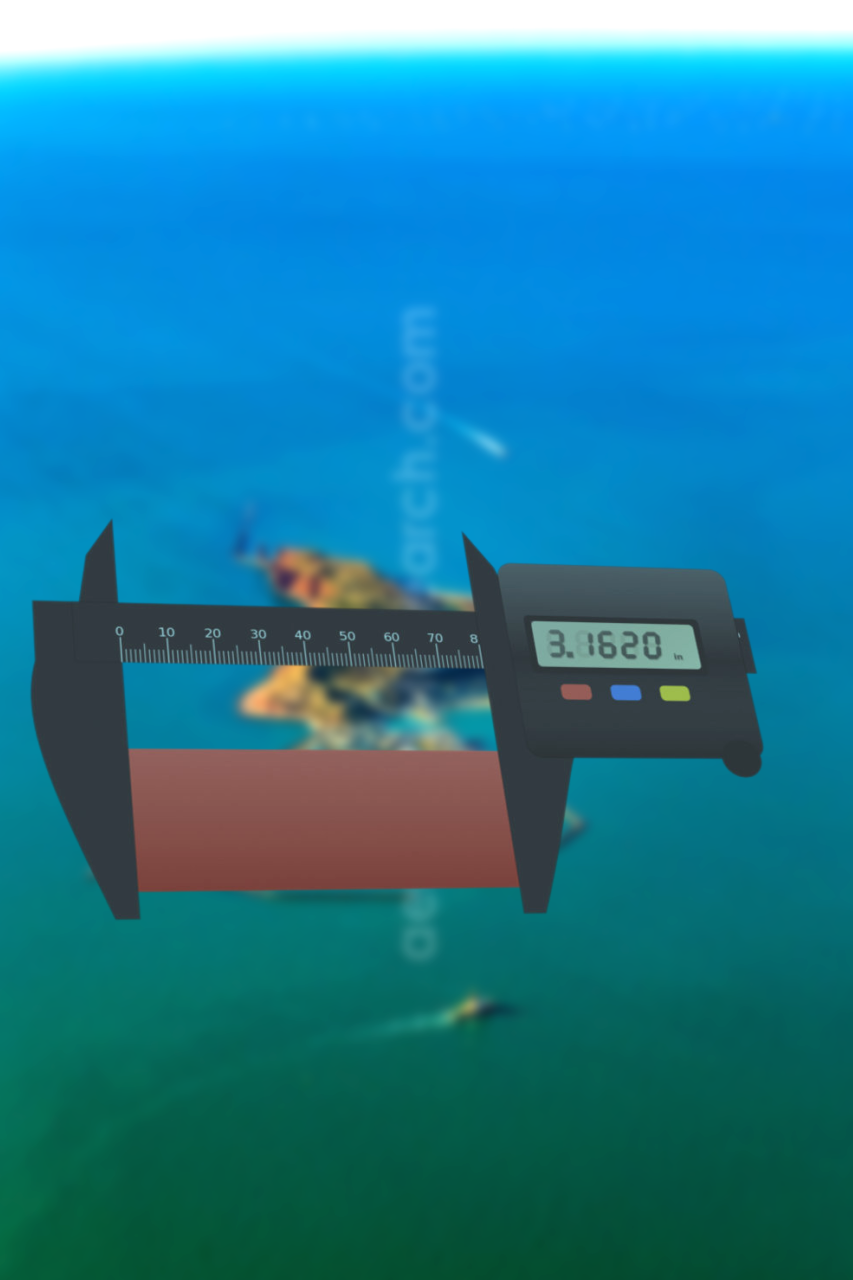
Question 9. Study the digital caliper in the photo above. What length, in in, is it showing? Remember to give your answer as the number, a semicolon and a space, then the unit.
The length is 3.1620; in
